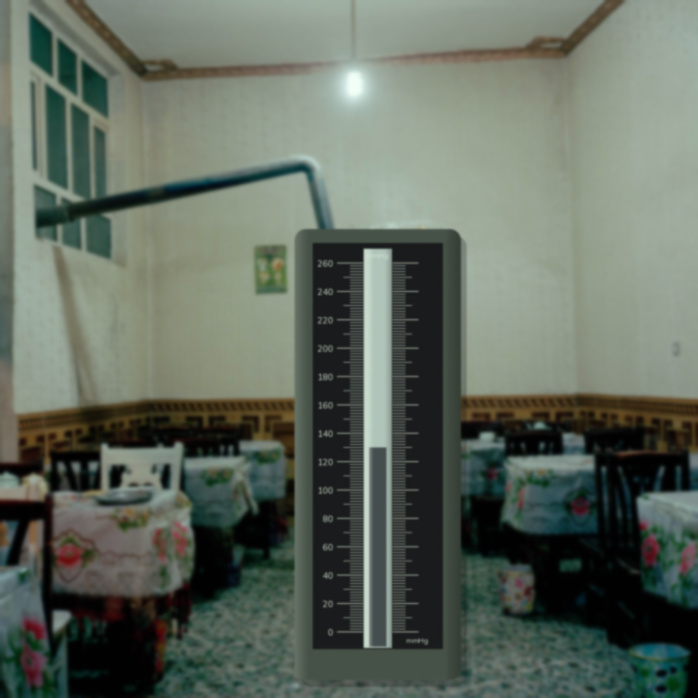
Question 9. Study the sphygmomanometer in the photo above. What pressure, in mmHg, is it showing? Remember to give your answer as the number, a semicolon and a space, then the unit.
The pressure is 130; mmHg
